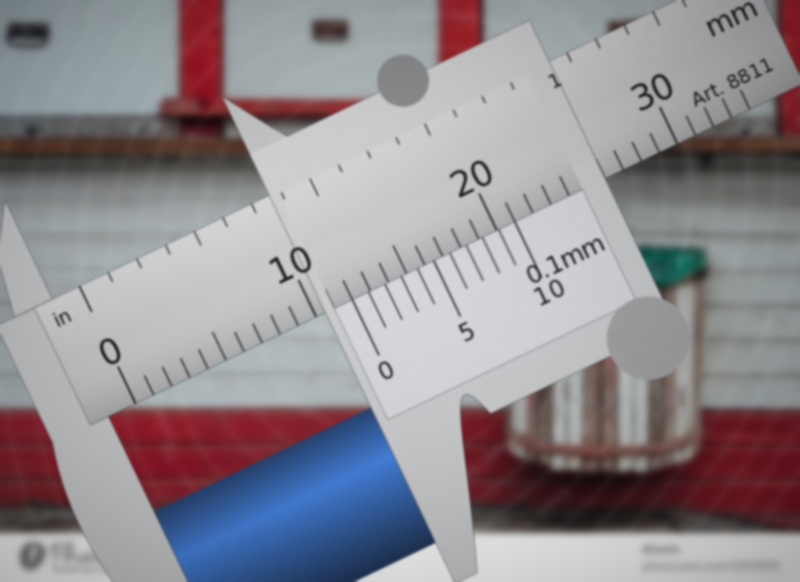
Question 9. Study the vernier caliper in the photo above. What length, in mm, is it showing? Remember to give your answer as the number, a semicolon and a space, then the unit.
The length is 12.0; mm
